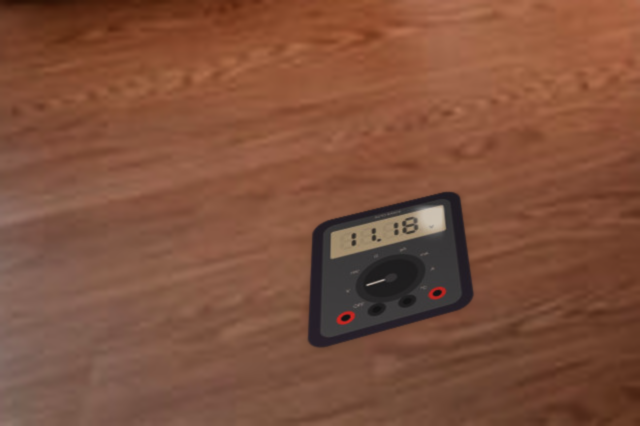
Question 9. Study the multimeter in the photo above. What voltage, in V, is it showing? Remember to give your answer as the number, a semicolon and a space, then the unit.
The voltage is 11.18; V
